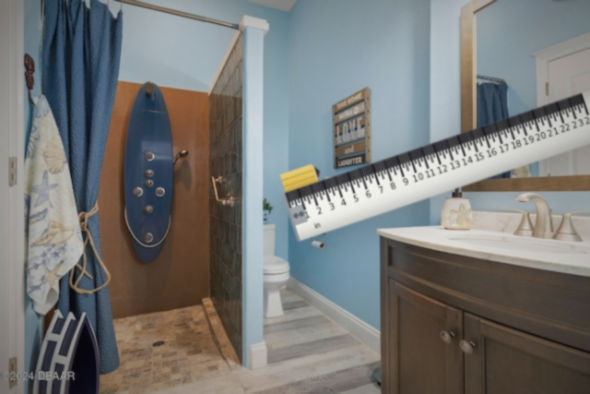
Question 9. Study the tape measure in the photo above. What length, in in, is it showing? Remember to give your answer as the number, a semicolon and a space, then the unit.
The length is 3; in
